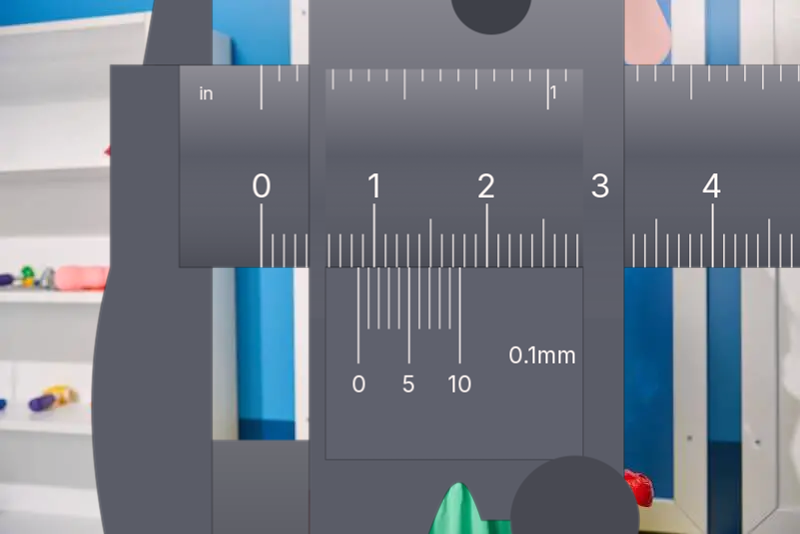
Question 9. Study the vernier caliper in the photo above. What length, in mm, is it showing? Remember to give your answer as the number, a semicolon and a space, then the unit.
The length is 8.6; mm
